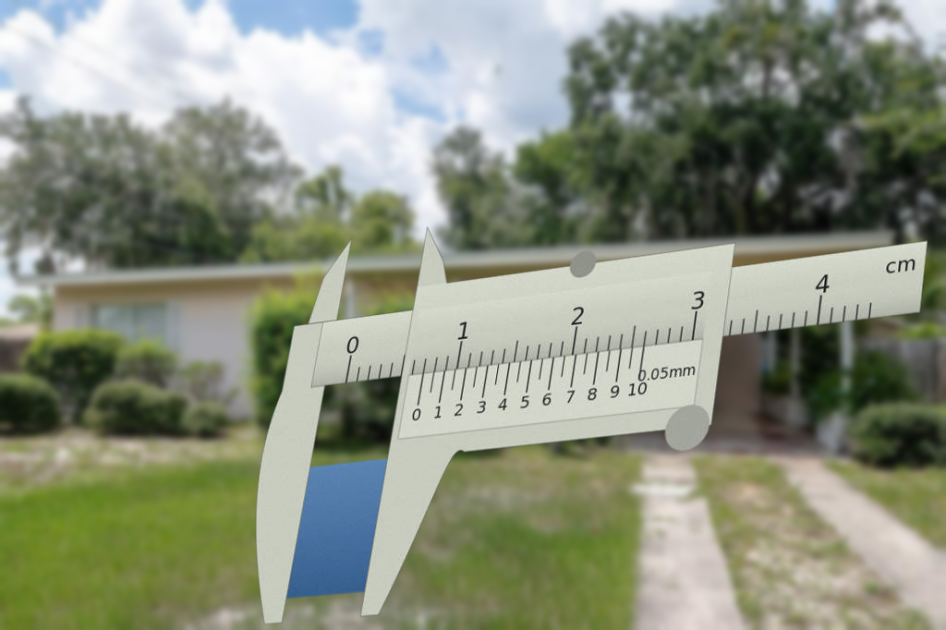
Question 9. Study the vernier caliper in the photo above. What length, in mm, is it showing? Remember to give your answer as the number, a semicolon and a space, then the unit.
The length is 7.0; mm
